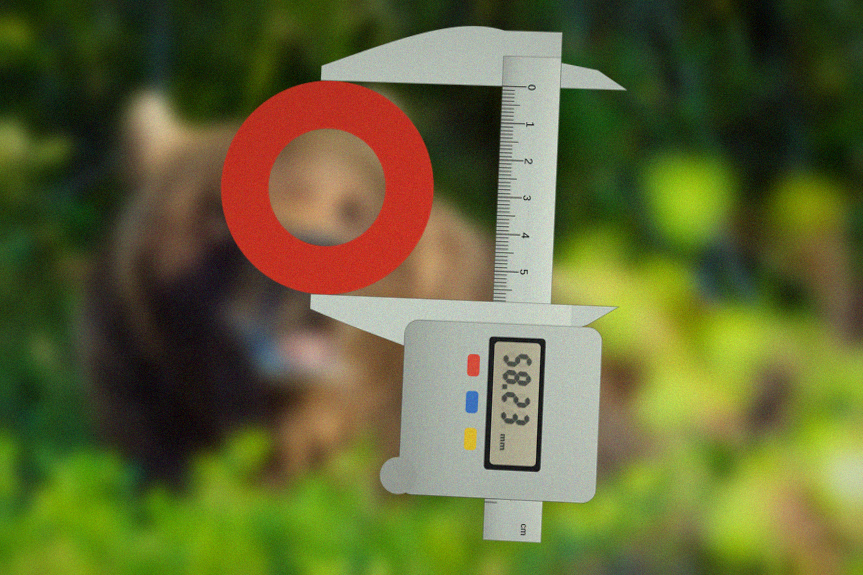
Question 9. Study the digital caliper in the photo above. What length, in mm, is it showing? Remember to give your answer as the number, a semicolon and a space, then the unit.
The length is 58.23; mm
